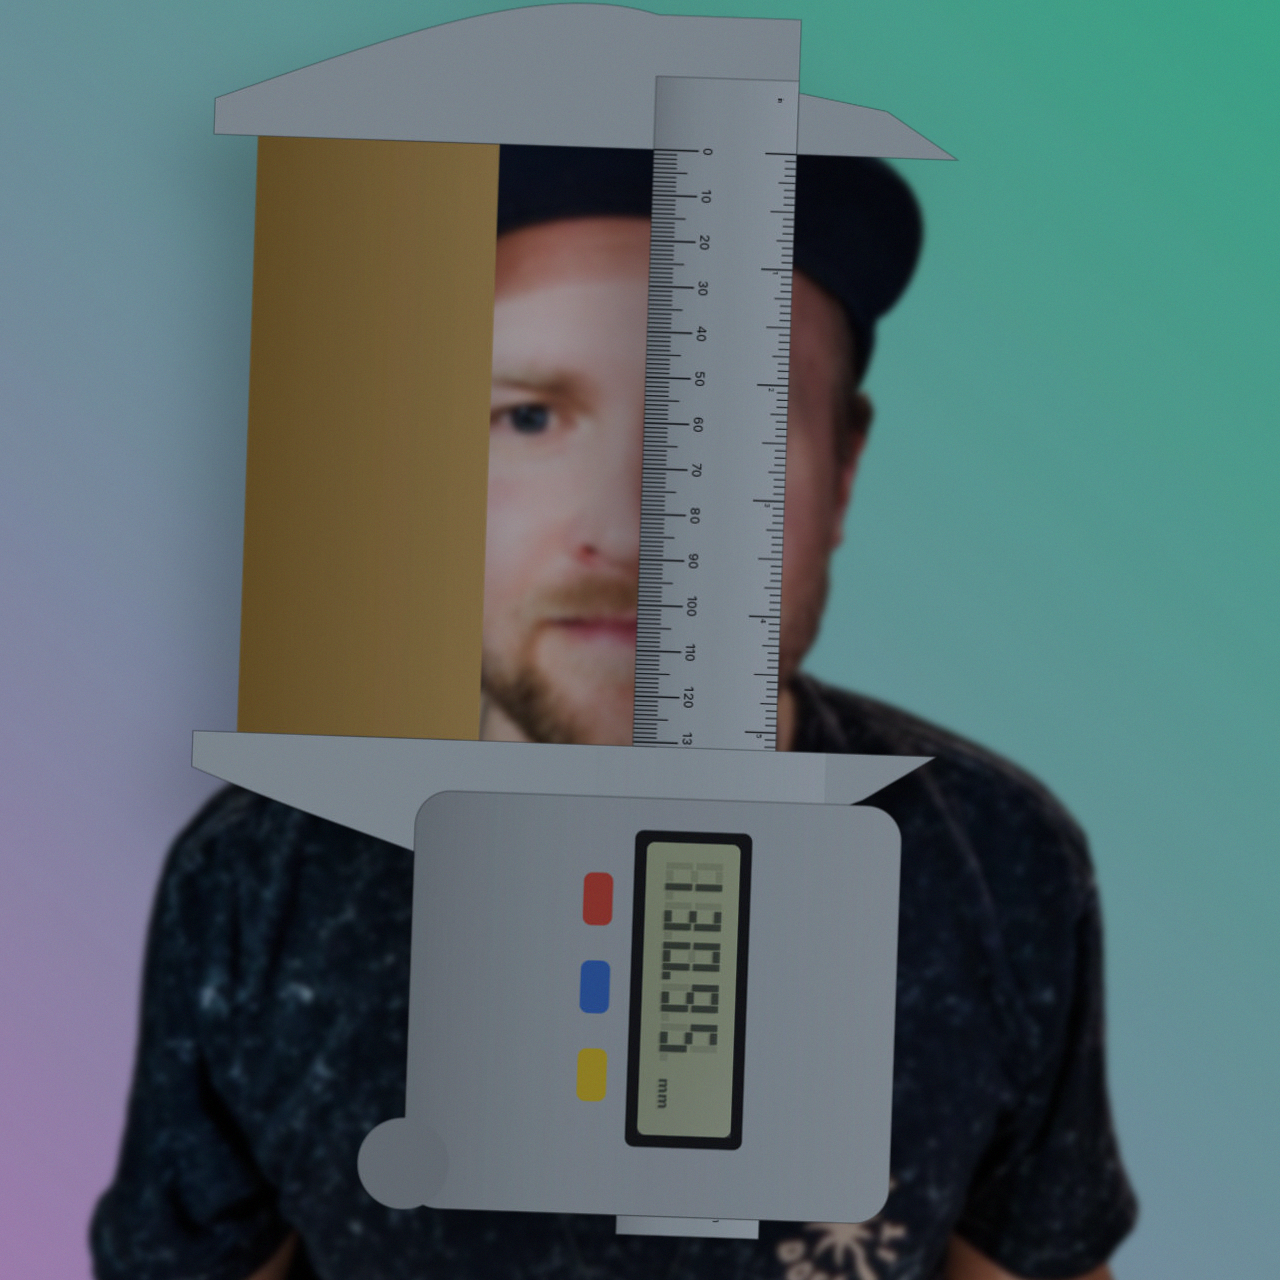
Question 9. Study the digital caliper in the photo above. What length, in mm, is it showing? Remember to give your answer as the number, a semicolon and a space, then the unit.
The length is 130.95; mm
